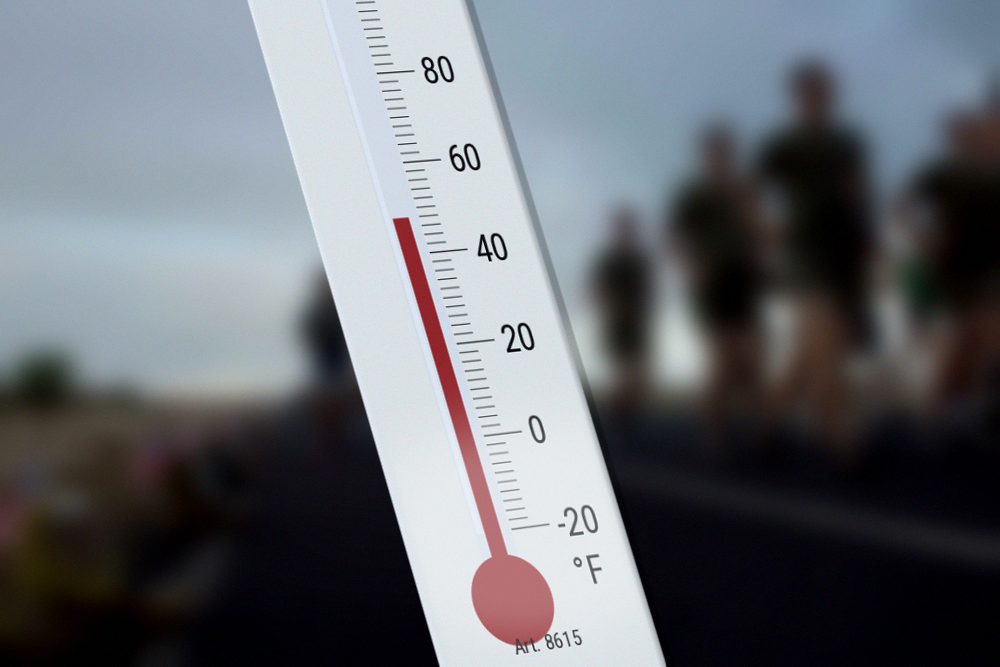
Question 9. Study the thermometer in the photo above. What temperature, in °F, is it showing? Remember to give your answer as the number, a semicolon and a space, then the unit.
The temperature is 48; °F
